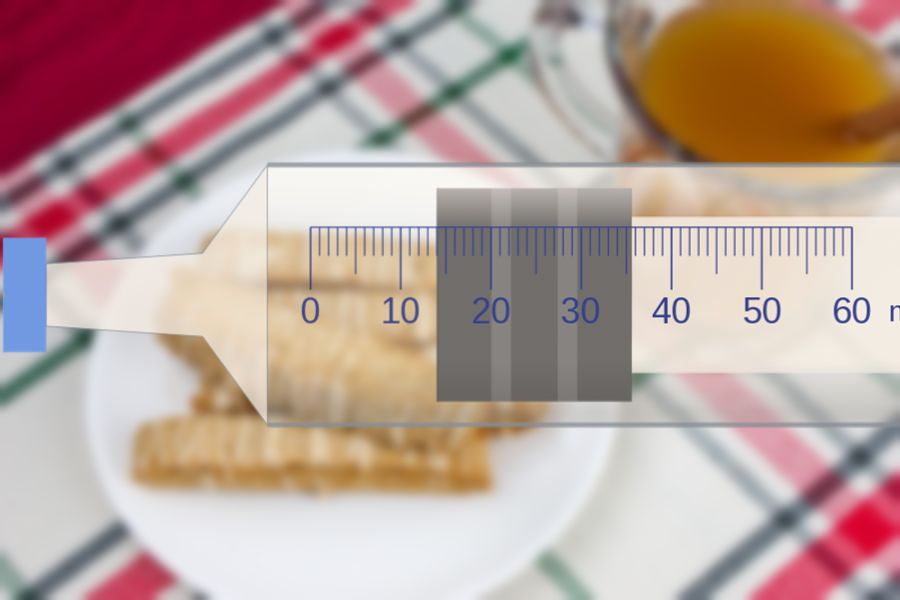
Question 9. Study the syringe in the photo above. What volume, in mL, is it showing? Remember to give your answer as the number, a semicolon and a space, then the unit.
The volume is 14; mL
